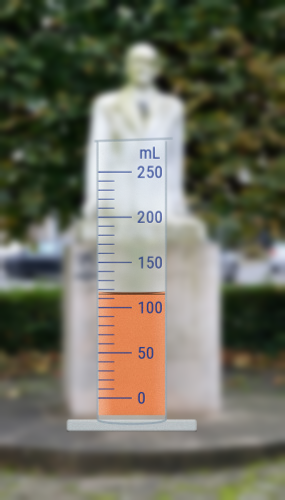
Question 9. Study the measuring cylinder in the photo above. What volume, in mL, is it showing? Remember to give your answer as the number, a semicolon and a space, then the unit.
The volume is 115; mL
